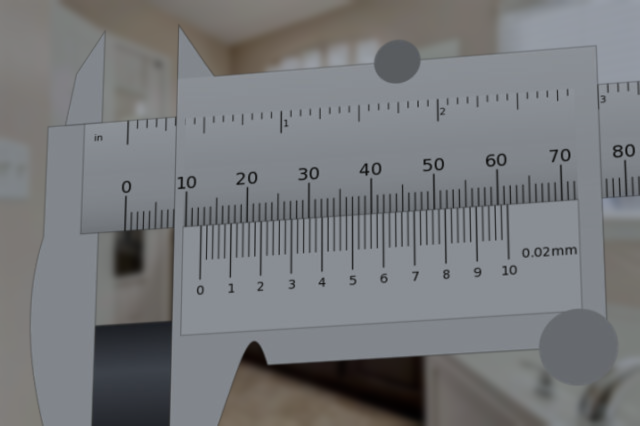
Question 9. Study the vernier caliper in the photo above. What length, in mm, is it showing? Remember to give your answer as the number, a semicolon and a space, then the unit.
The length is 12.5; mm
